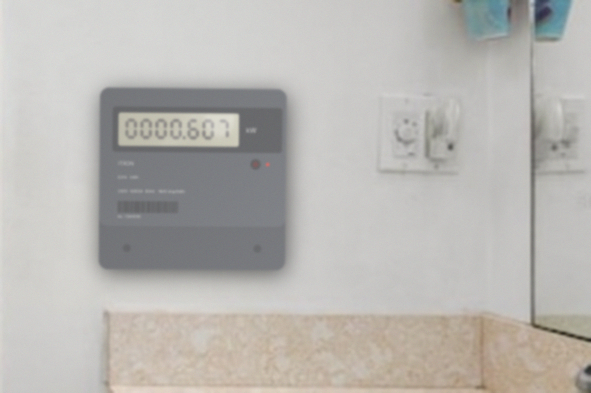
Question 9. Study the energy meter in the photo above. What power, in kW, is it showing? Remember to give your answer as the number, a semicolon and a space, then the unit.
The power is 0.607; kW
